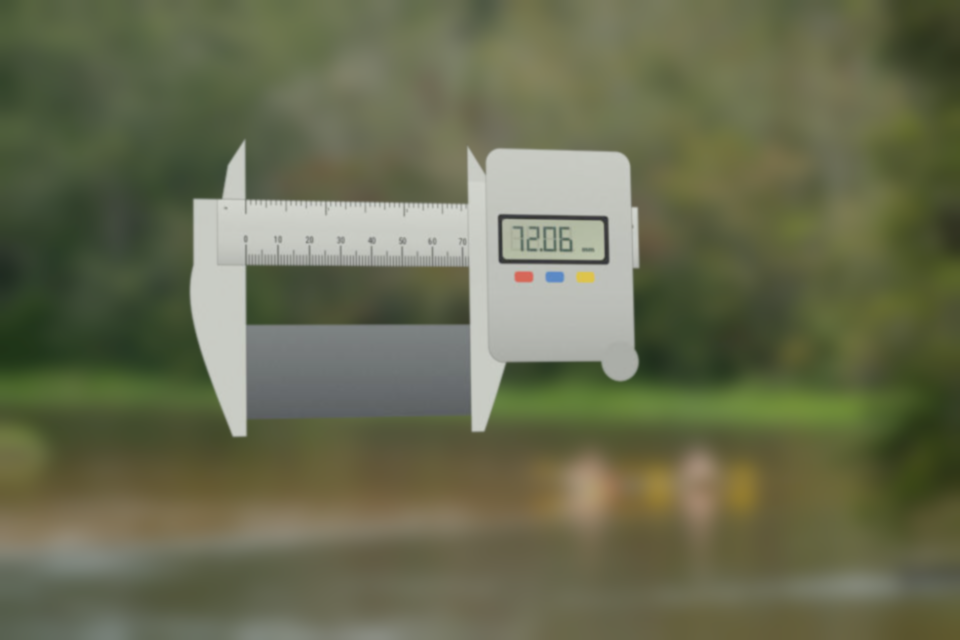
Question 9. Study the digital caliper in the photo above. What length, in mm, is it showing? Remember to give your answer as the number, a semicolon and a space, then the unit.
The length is 72.06; mm
